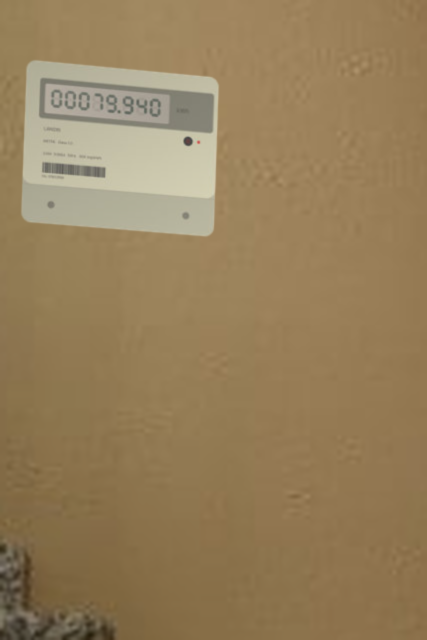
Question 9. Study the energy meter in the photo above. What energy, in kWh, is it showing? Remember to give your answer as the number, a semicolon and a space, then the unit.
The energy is 79.940; kWh
